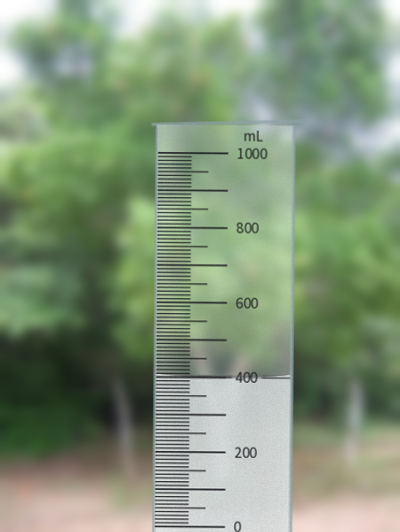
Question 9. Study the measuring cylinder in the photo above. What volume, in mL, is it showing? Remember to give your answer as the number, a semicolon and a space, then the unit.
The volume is 400; mL
